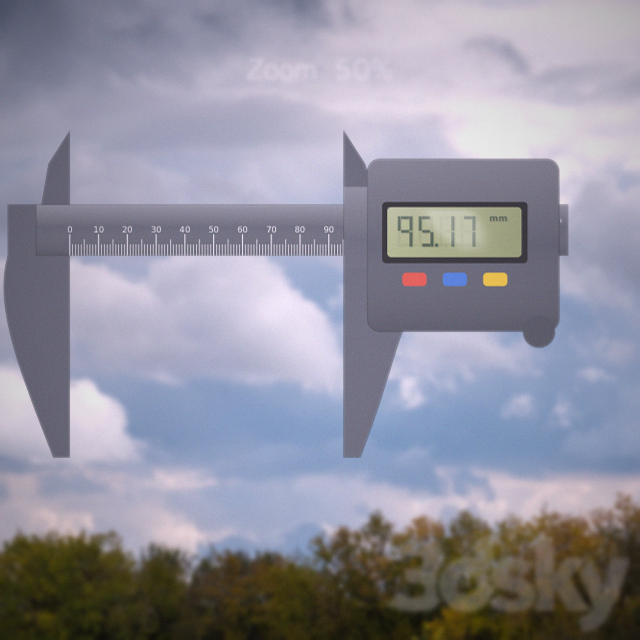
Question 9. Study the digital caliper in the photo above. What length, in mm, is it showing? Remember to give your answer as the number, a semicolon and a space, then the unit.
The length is 95.17; mm
